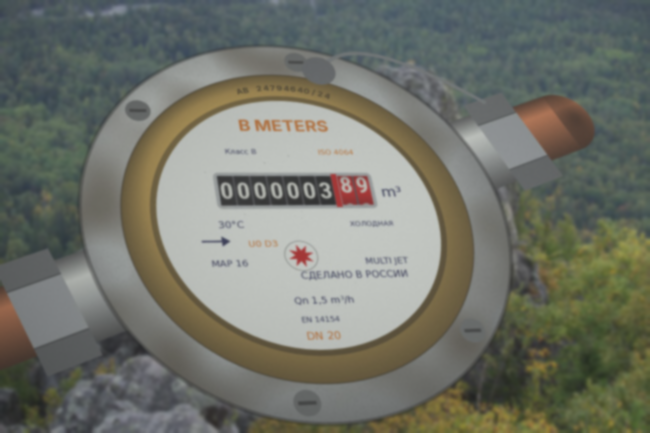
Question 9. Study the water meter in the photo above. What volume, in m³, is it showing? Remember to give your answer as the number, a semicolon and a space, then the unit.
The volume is 3.89; m³
